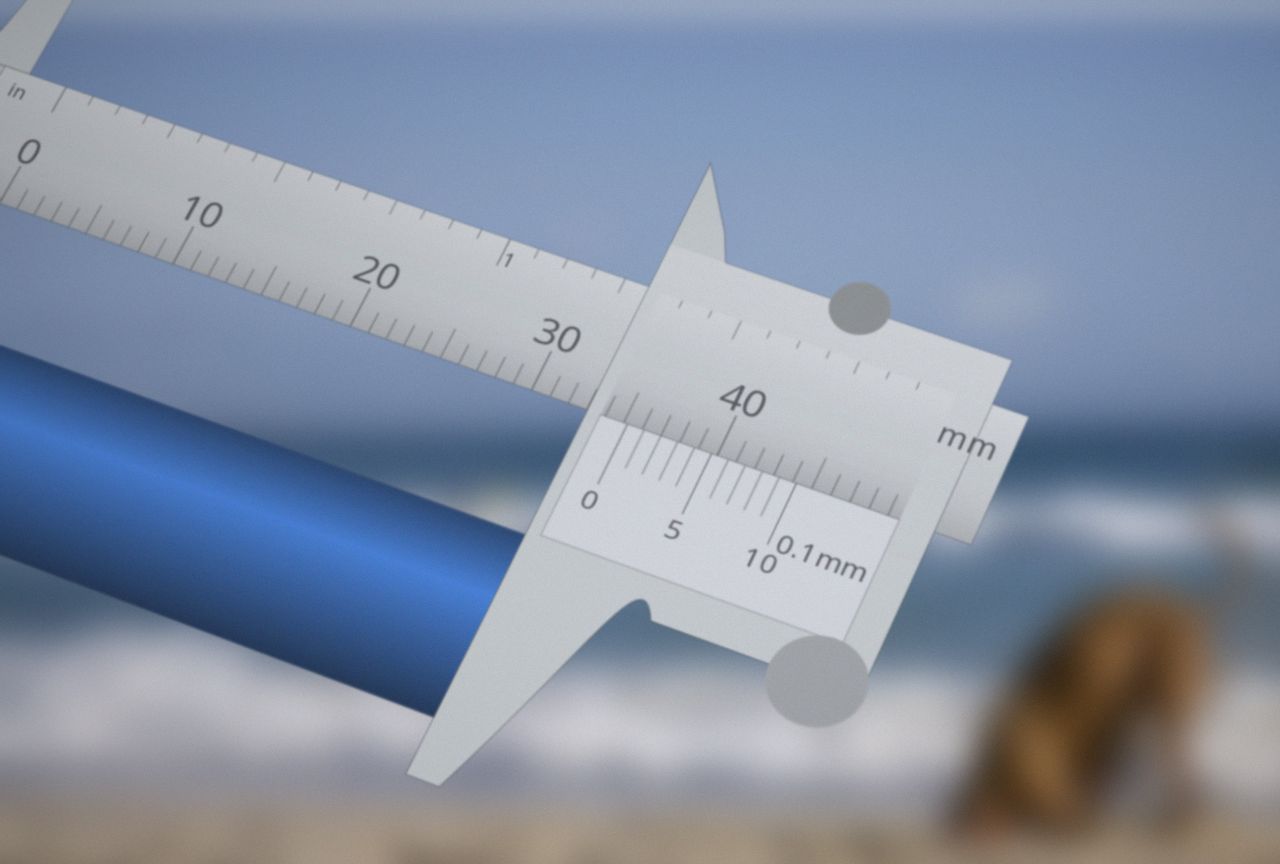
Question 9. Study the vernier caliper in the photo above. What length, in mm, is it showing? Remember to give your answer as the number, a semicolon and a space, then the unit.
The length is 35.2; mm
